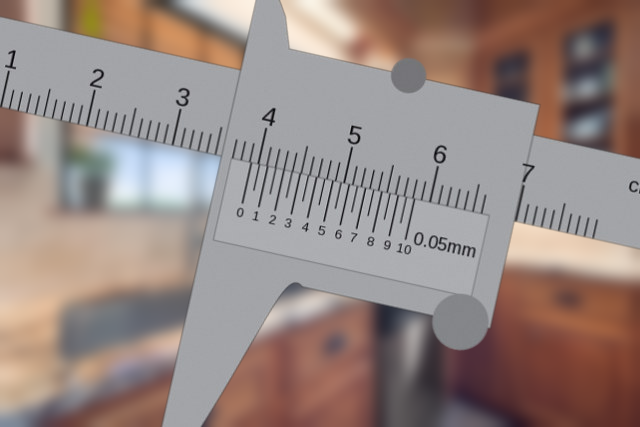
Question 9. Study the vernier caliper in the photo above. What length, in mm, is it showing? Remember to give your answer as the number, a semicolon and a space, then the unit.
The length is 39.2; mm
